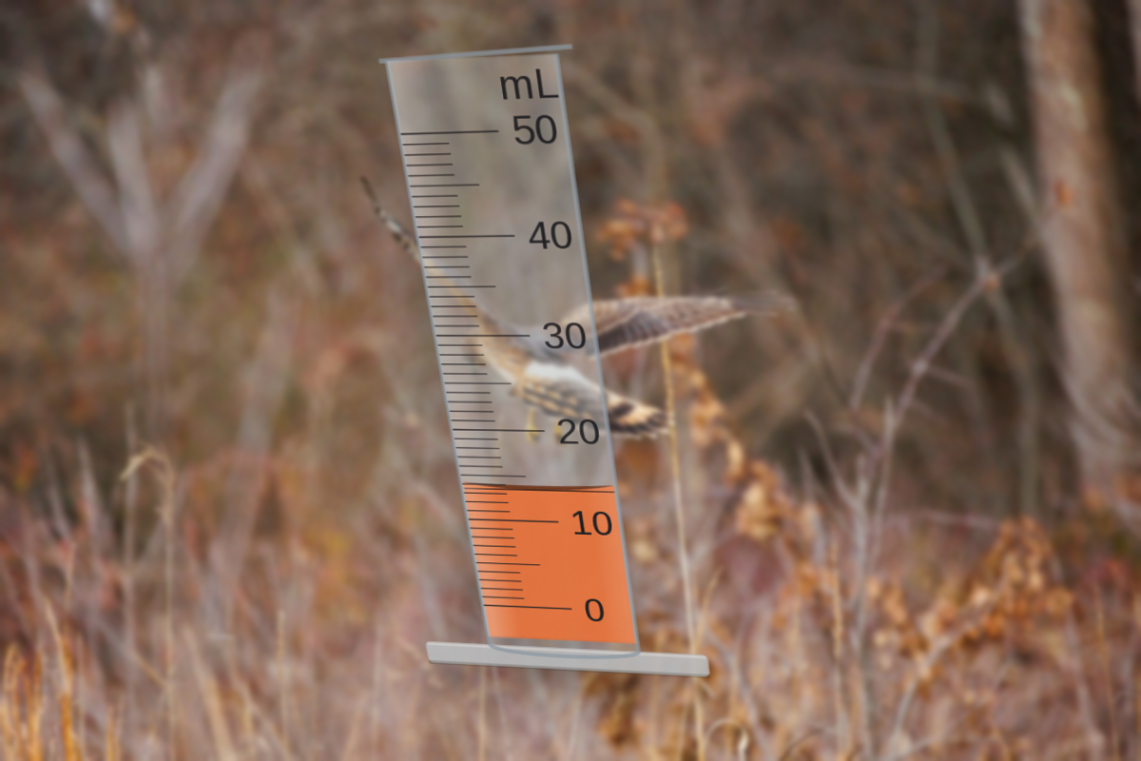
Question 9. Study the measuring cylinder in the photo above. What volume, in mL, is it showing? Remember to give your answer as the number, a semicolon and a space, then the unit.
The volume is 13.5; mL
